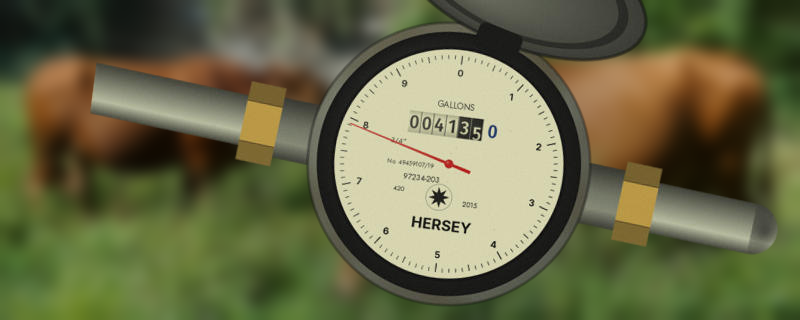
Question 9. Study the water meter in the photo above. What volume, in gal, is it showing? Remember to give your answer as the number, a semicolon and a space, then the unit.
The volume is 41347.9; gal
